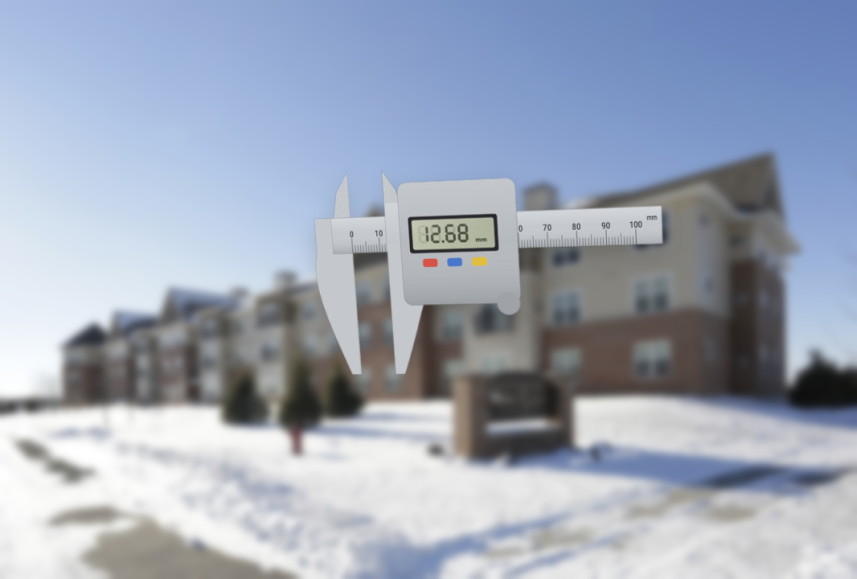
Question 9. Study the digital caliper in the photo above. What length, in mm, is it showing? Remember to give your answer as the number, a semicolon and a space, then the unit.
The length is 12.68; mm
